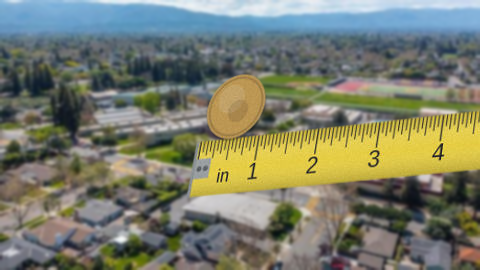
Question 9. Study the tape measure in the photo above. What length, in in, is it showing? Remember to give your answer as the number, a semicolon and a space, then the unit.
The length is 1; in
